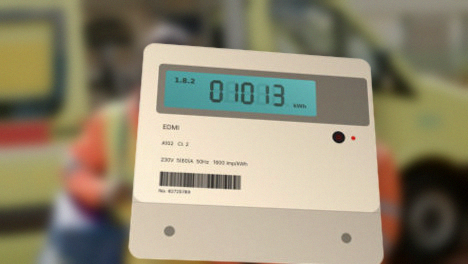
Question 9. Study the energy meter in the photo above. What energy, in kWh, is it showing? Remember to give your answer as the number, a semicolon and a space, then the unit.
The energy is 1013; kWh
